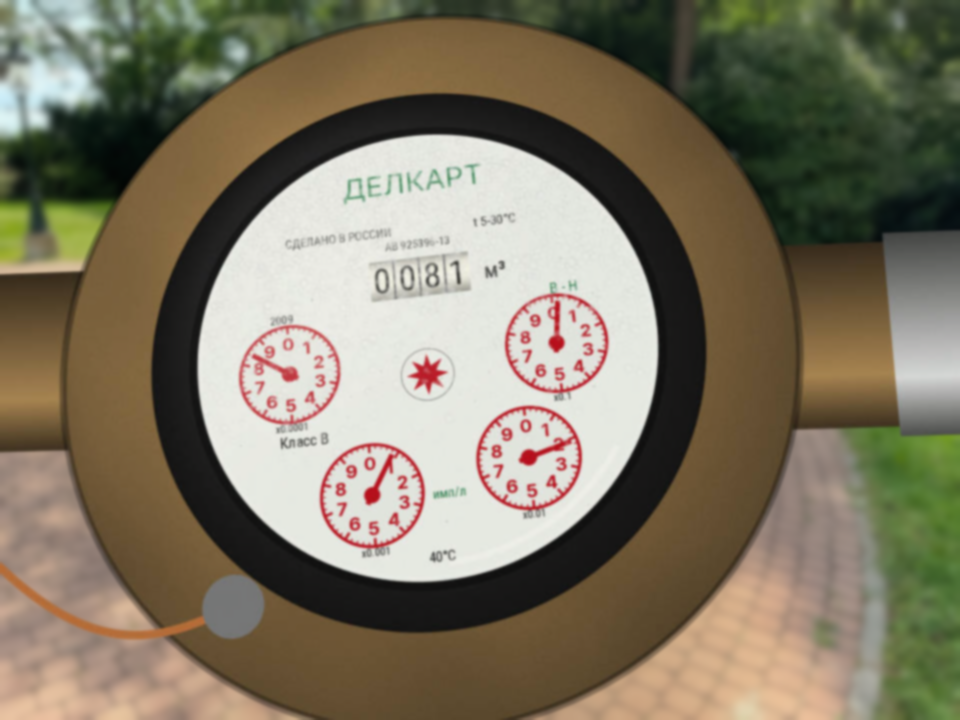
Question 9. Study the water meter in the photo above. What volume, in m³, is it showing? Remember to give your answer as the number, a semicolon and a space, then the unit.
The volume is 81.0208; m³
